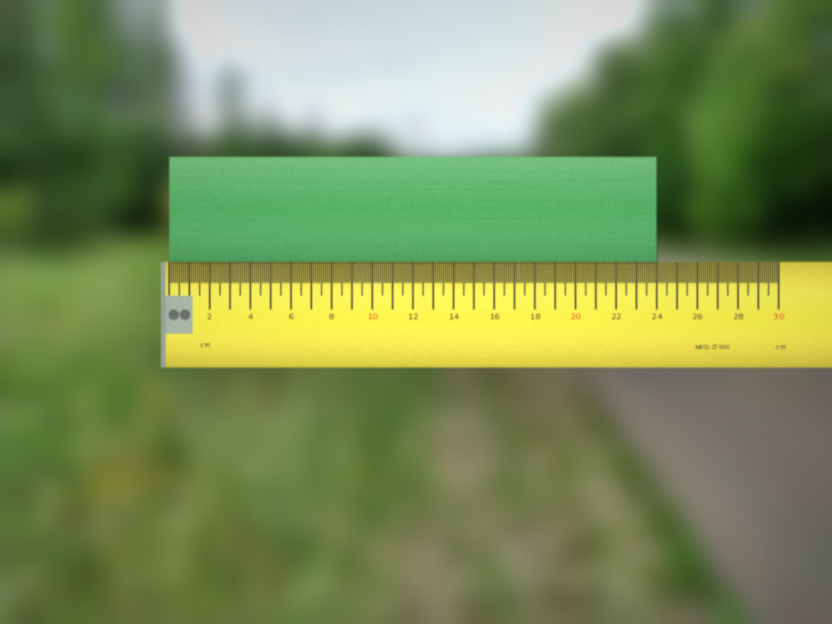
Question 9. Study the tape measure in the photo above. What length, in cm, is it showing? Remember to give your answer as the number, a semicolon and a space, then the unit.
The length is 24; cm
